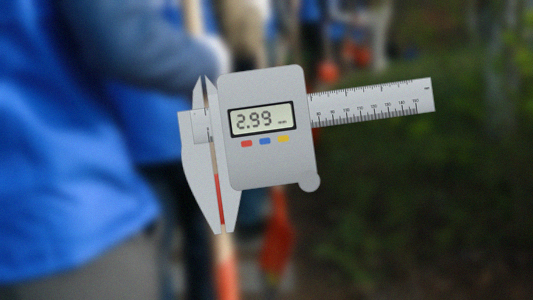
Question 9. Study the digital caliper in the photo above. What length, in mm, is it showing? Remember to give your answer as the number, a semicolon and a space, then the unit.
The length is 2.99; mm
